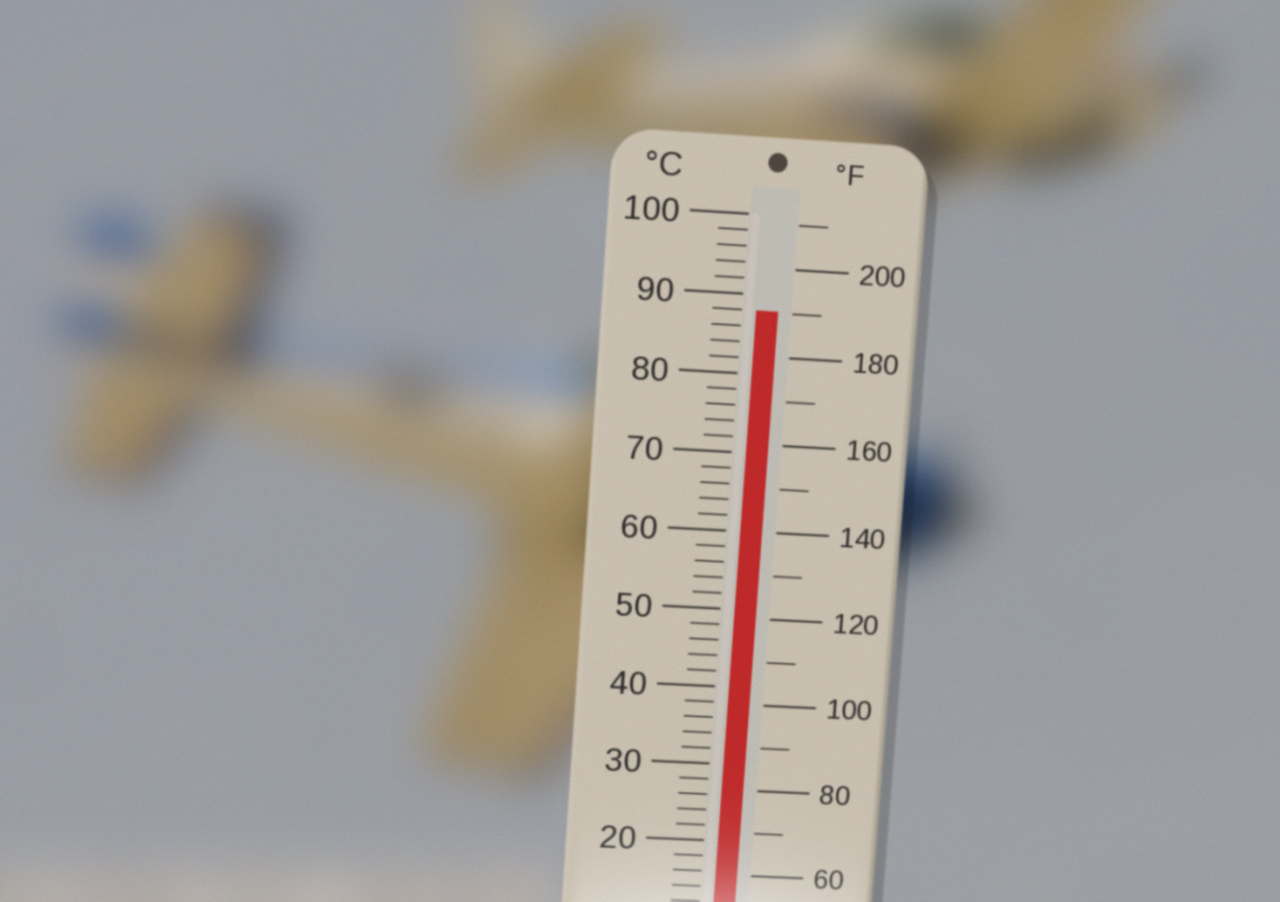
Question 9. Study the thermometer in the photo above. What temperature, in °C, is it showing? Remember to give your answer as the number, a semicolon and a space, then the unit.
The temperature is 88; °C
